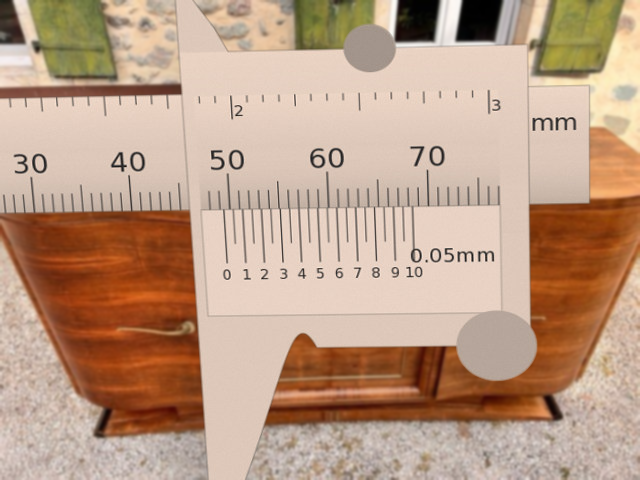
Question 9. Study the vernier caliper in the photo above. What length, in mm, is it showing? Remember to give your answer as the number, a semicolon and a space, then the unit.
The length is 49.4; mm
